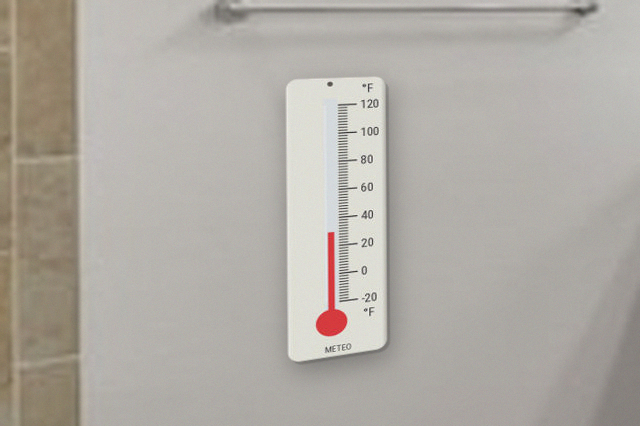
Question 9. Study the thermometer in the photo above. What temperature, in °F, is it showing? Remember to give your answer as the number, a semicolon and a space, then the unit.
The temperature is 30; °F
